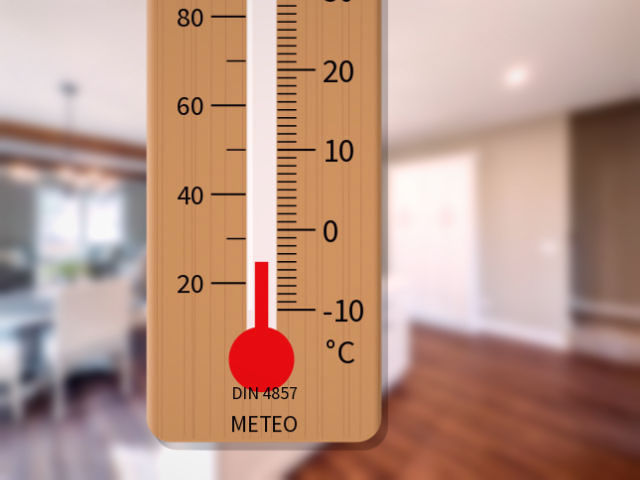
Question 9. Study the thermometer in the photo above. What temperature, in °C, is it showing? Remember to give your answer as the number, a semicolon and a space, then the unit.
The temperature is -4; °C
